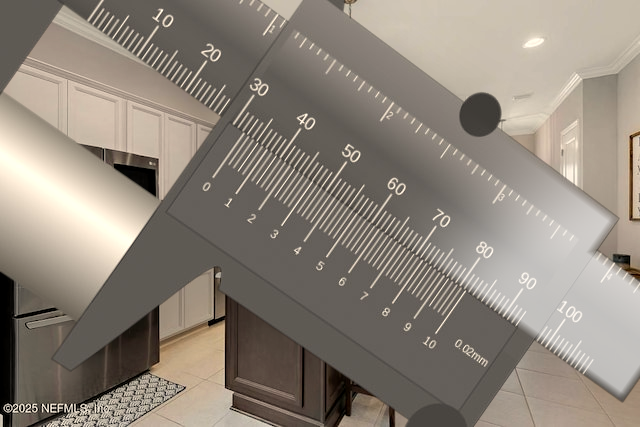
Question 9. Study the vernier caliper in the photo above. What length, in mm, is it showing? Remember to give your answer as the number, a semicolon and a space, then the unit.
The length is 32.4; mm
